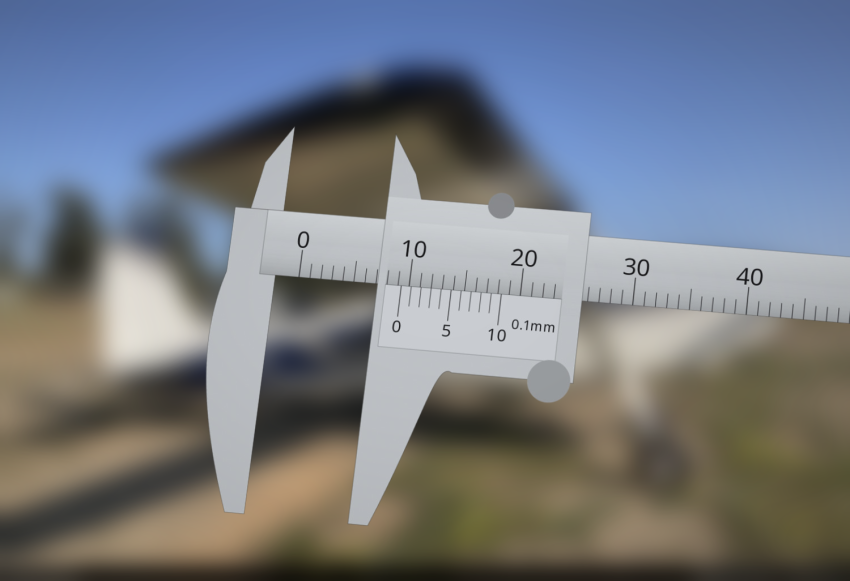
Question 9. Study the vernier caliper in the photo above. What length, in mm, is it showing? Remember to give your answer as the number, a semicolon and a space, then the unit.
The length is 9.3; mm
